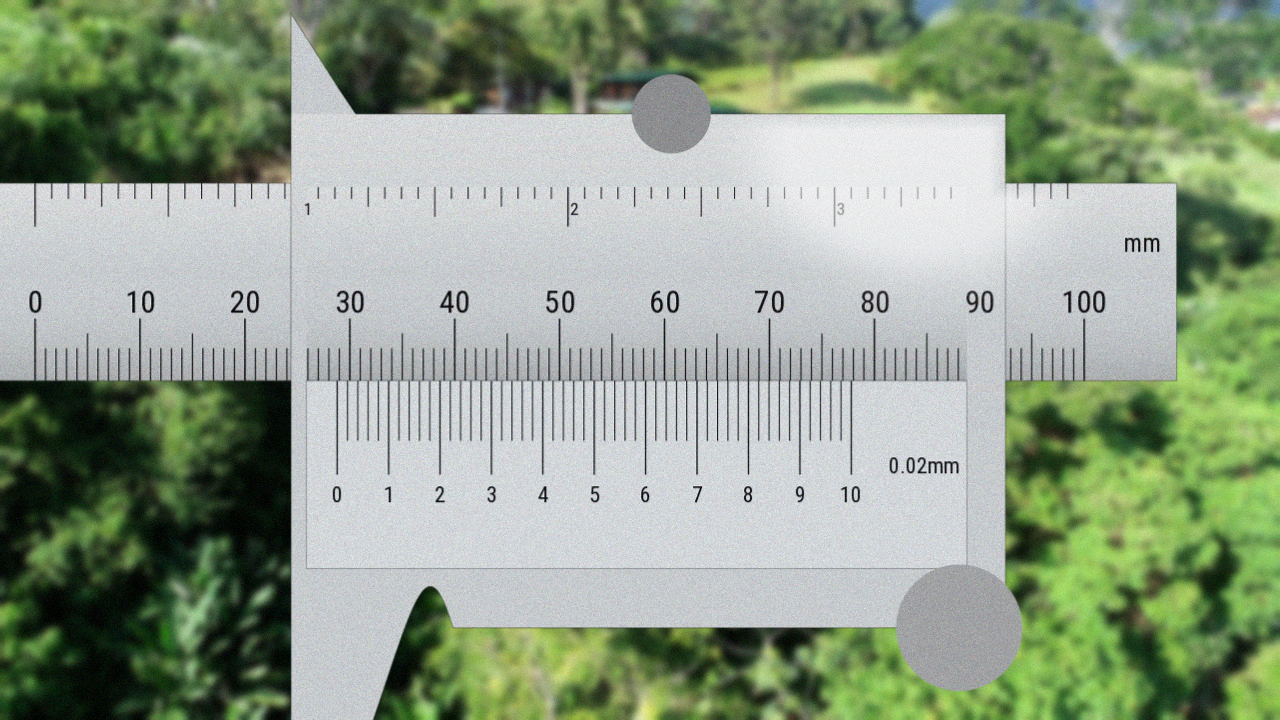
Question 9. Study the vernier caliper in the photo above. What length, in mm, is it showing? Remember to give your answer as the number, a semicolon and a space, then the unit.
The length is 28.8; mm
